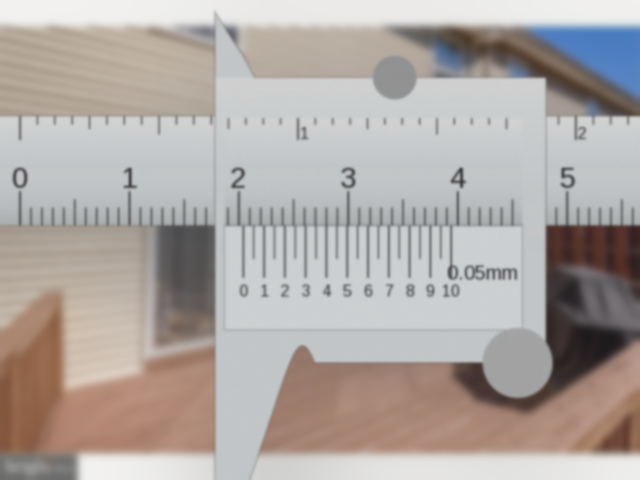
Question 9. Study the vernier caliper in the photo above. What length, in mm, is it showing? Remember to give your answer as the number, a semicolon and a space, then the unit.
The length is 20.4; mm
